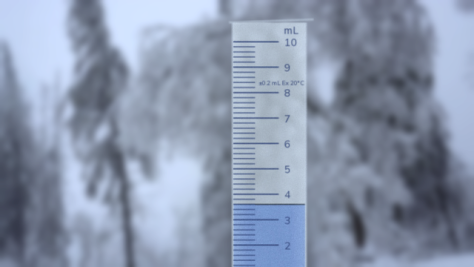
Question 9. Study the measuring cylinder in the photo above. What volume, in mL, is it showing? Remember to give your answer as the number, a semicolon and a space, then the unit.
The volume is 3.6; mL
